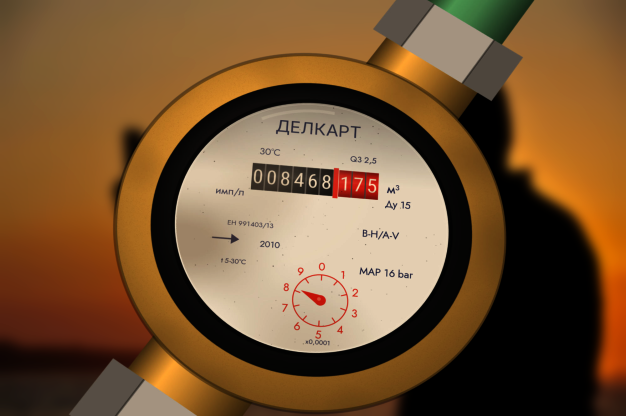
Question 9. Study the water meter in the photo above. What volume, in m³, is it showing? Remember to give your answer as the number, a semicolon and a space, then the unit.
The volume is 8468.1758; m³
